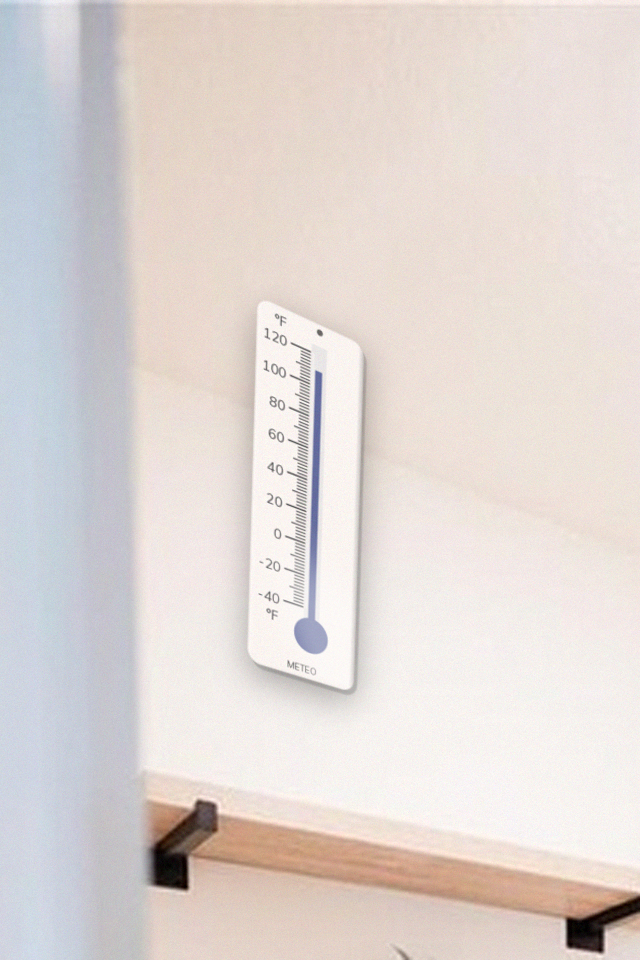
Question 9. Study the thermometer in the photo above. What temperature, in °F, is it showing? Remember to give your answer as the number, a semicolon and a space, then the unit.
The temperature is 110; °F
